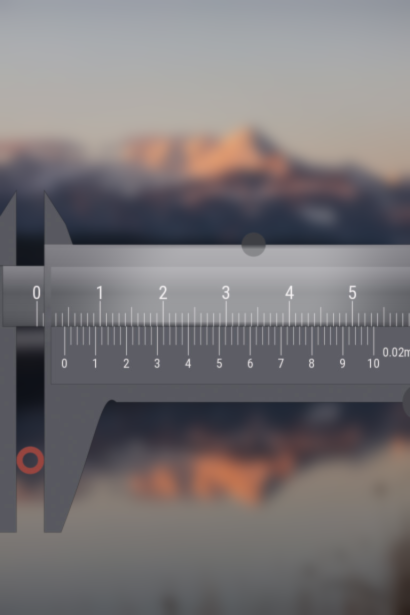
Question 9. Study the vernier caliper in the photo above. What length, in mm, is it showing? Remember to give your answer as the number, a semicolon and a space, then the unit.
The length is 4.4; mm
